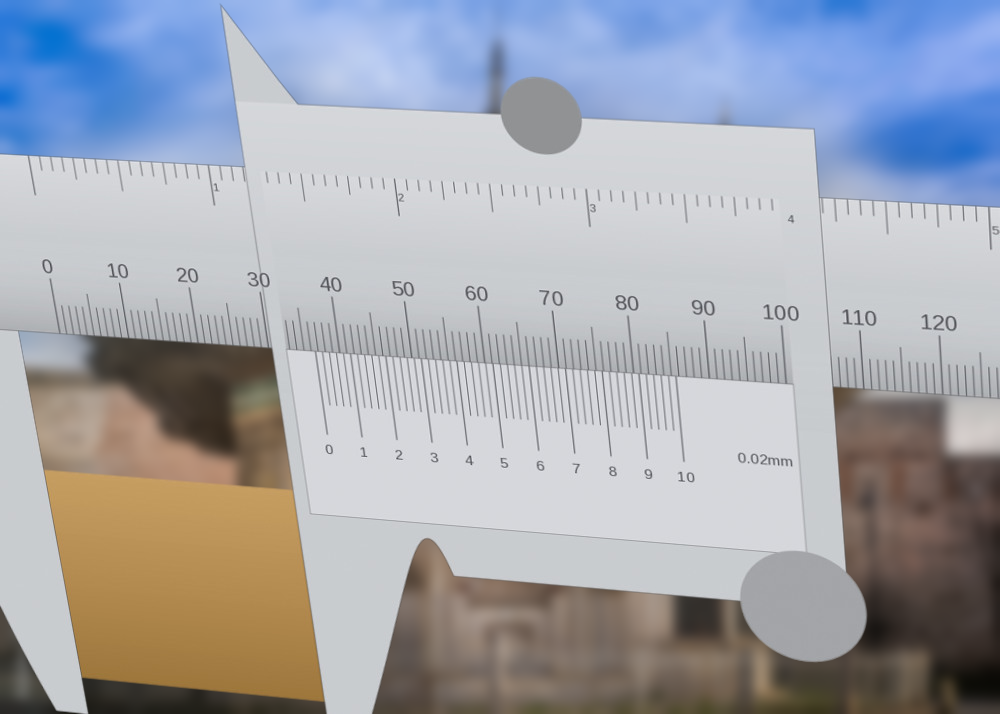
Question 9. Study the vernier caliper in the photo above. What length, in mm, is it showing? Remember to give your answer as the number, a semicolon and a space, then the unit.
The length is 36.6; mm
